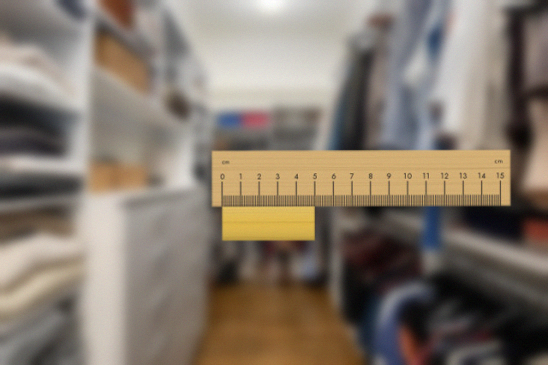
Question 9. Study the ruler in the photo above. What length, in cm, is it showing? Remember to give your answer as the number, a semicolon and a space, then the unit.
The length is 5; cm
